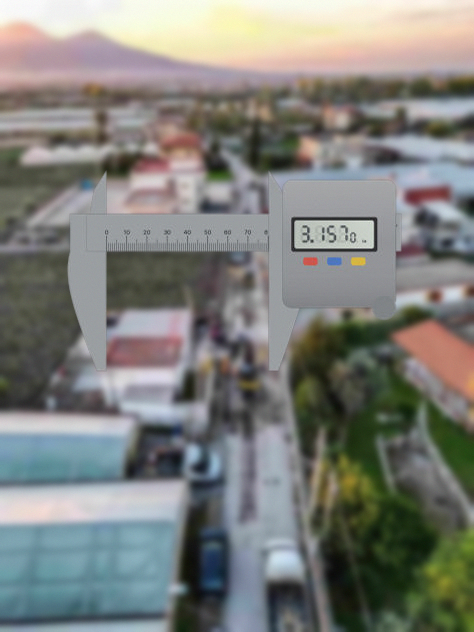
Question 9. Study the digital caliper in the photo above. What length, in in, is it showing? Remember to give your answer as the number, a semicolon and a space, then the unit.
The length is 3.1570; in
